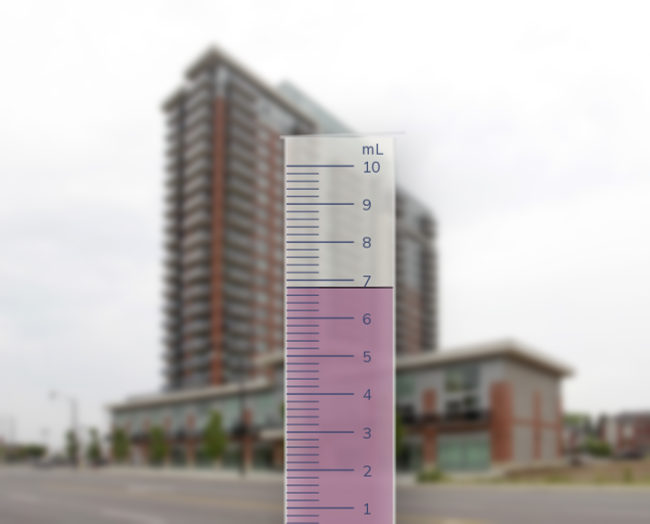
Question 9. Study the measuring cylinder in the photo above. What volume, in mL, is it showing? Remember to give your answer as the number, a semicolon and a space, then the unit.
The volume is 6.8; mL
